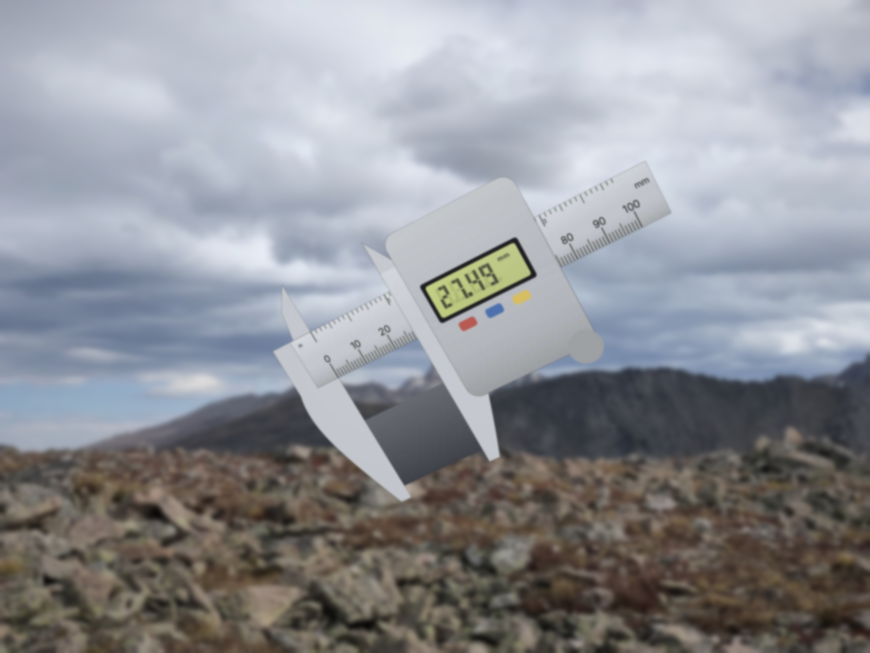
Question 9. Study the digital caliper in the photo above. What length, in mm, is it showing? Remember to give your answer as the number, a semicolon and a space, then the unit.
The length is 27.49; mm
